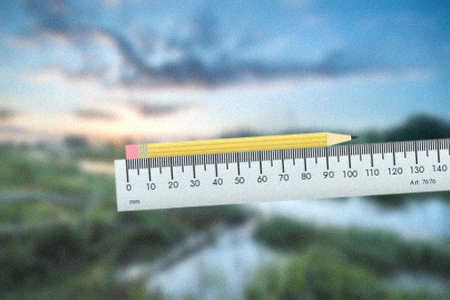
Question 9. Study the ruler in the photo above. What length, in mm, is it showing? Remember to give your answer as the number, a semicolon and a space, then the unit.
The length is 105; mm
